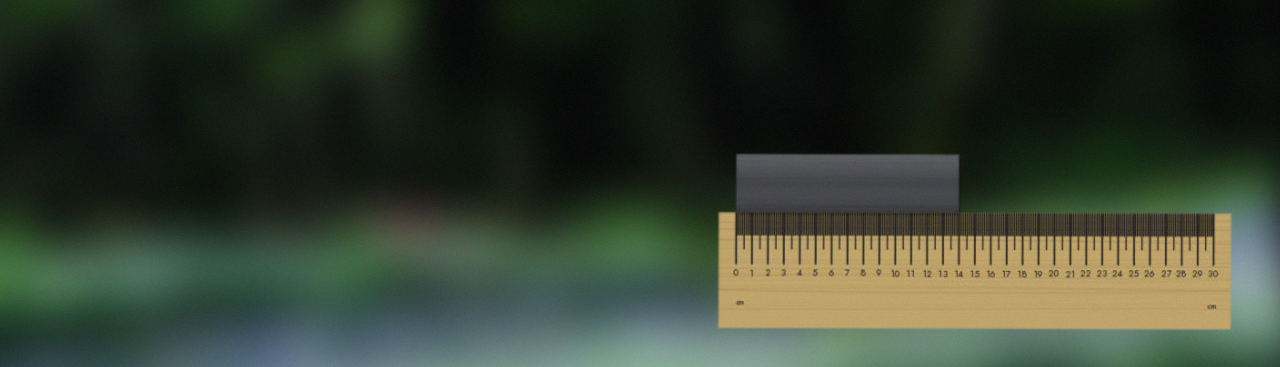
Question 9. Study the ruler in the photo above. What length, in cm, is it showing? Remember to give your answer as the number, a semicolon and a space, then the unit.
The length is 14; cm
